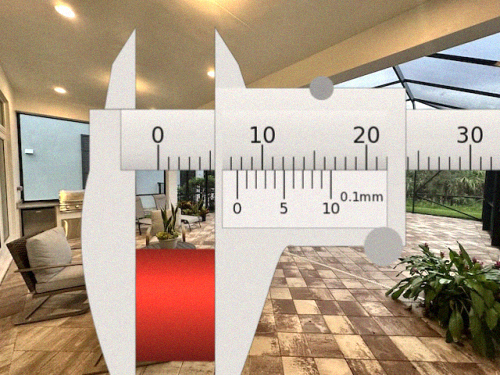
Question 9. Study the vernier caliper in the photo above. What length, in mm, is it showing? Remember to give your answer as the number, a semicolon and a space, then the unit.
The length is 7.6; mm
